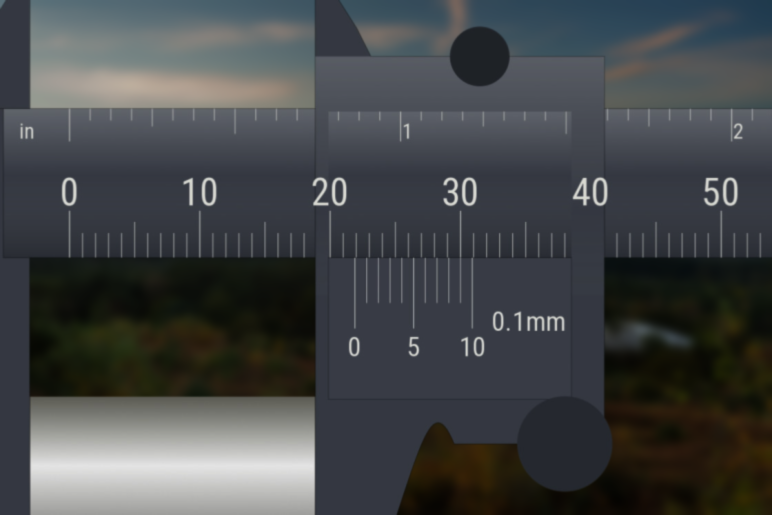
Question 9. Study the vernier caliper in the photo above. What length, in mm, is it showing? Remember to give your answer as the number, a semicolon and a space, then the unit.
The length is 21.9; mm
